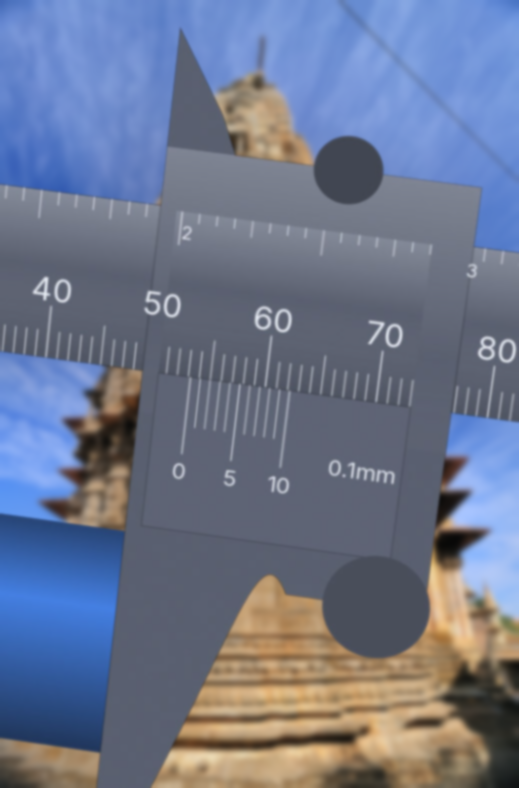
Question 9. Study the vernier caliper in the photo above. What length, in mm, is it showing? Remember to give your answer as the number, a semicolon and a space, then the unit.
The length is 53.2; mm
